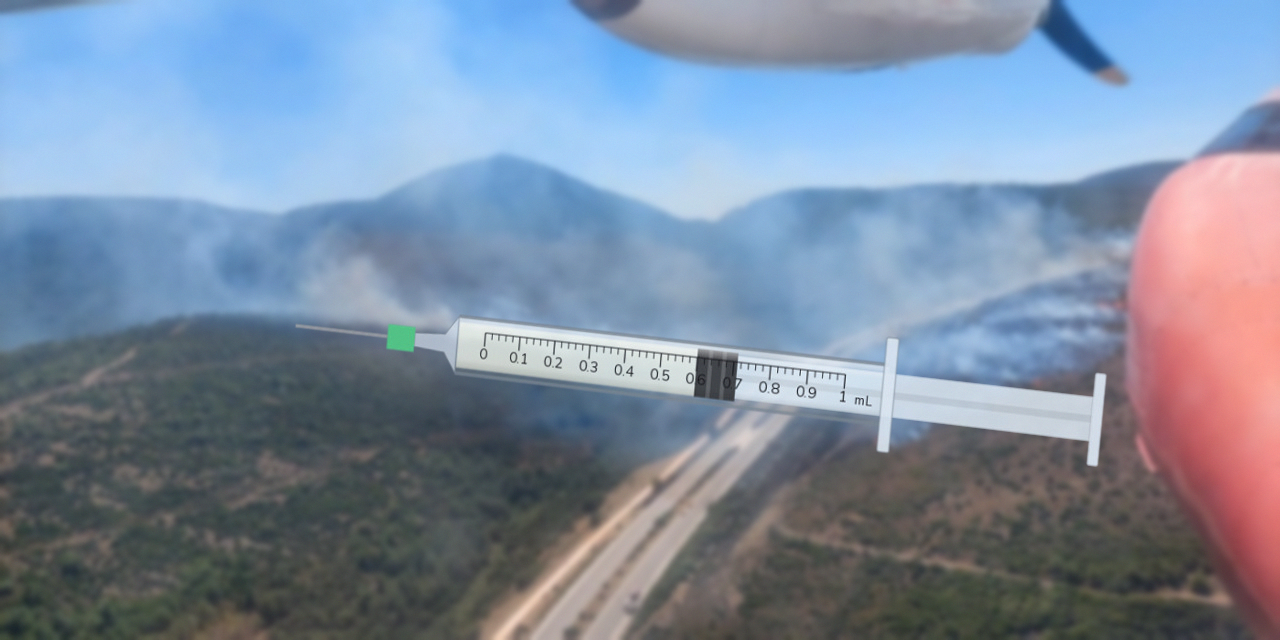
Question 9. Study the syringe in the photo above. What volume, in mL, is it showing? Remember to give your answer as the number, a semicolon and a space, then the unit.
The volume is 0.6; mL
